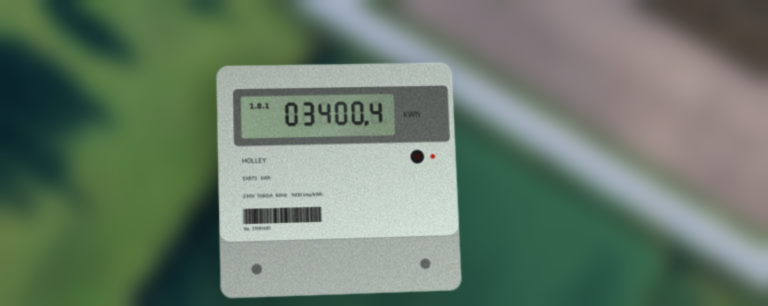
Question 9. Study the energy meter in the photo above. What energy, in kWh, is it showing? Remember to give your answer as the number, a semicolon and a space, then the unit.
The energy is 3400.4; kWh
